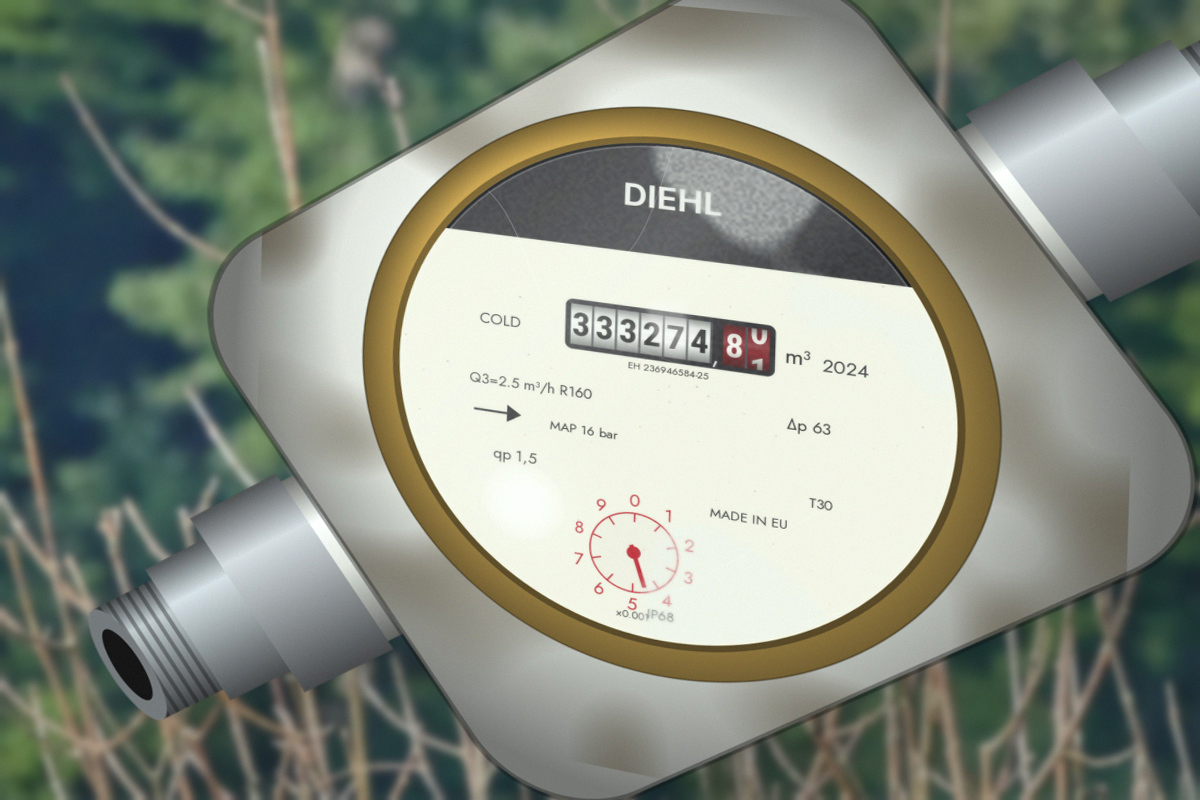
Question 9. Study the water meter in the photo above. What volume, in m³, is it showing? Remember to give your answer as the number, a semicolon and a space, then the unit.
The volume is 333274.804; m³
